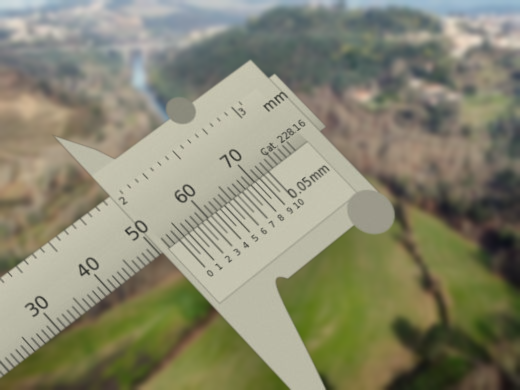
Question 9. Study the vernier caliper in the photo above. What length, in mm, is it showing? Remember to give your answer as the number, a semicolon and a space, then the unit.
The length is 54.0; mm
